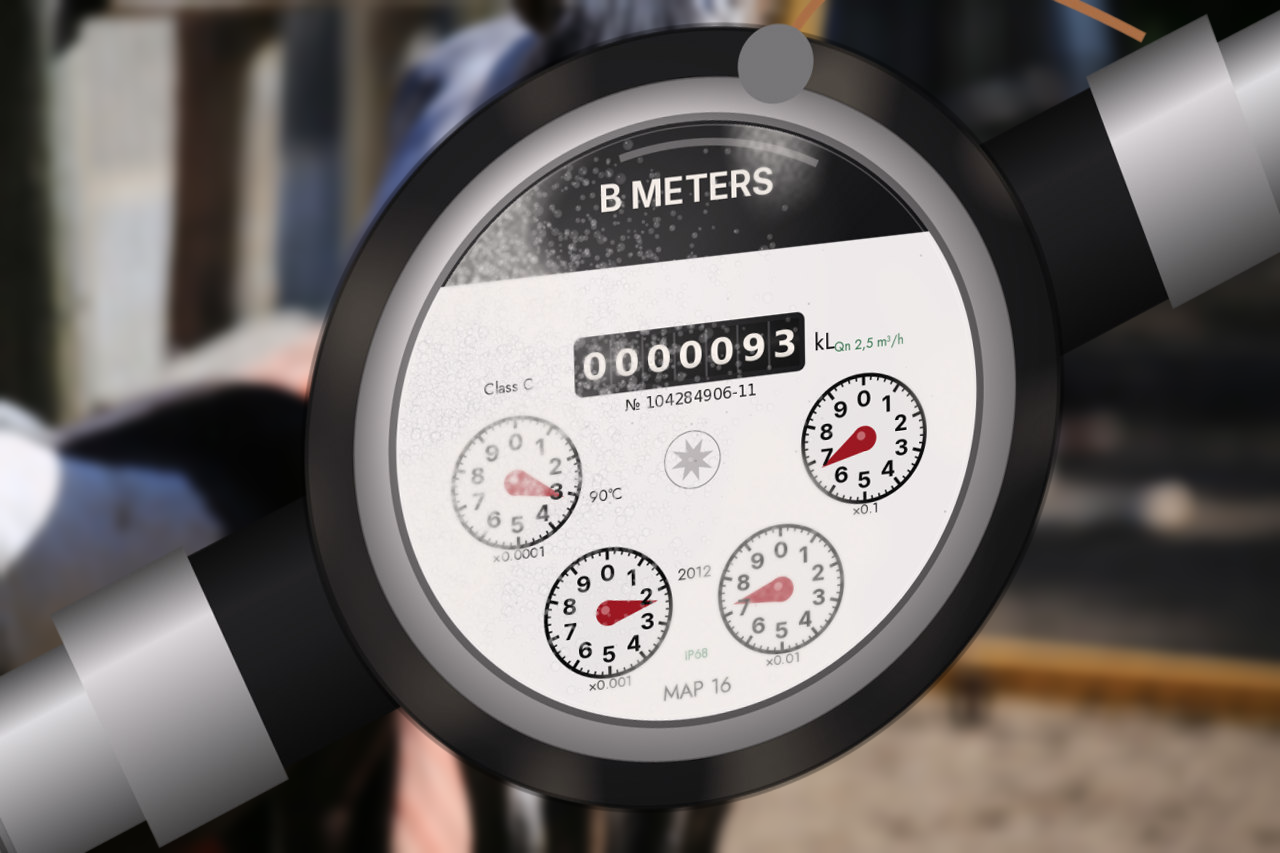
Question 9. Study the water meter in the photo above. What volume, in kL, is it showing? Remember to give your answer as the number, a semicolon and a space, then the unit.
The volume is 93.6723; kL
